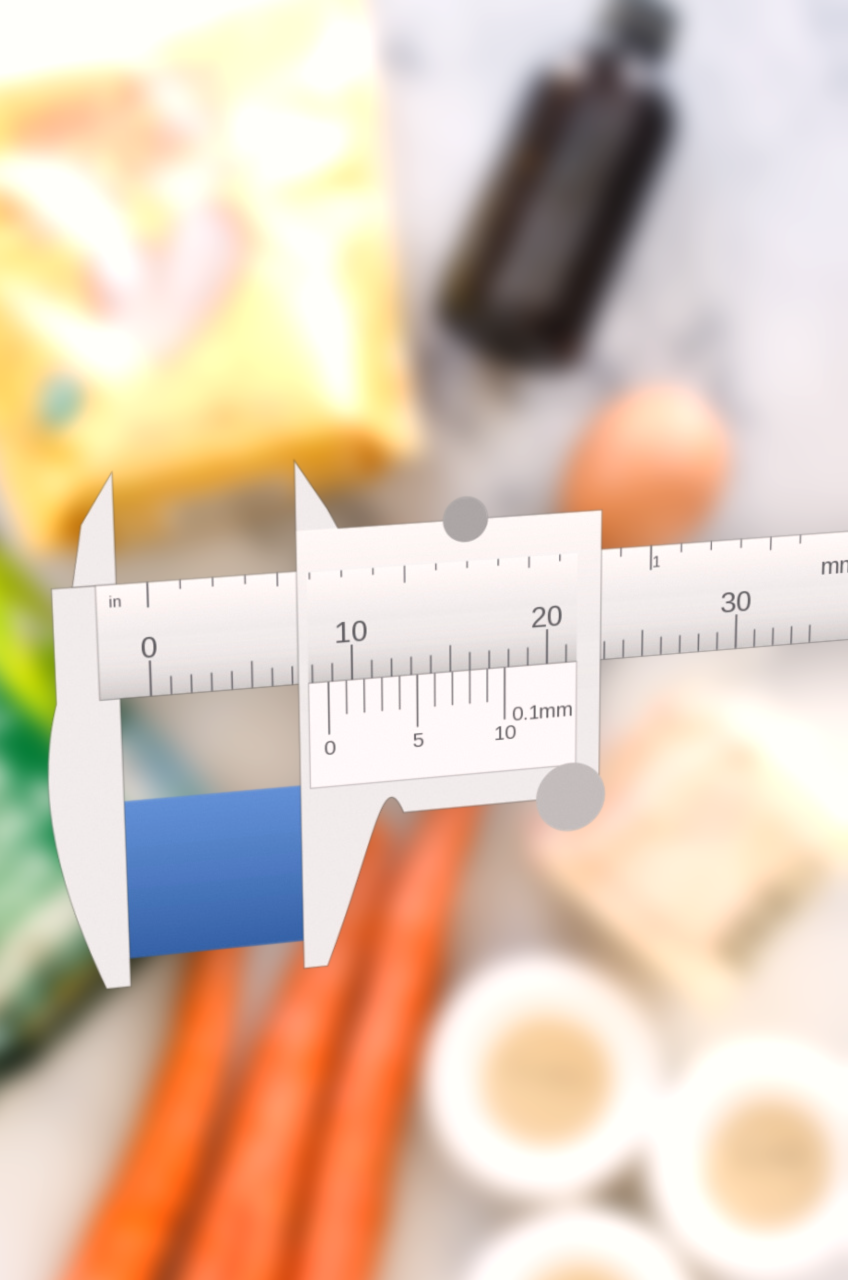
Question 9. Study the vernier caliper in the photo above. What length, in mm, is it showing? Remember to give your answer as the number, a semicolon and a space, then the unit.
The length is 8.8; mm
